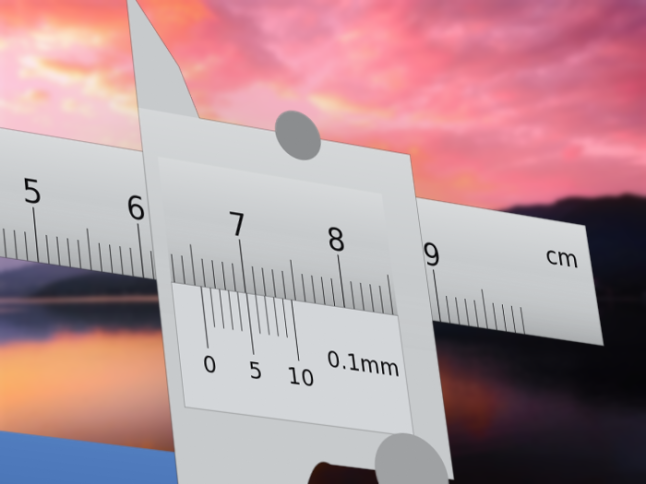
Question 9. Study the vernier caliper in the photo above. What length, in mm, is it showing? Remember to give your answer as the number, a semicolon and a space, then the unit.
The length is 65.6; mm
